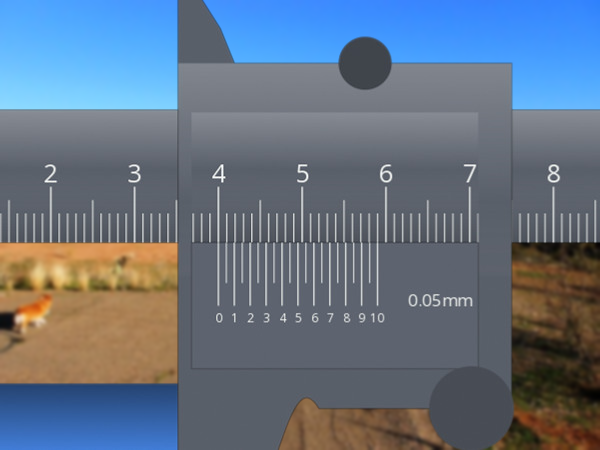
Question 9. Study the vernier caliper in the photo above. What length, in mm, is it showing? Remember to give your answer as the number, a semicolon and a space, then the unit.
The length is 40.0; mm
